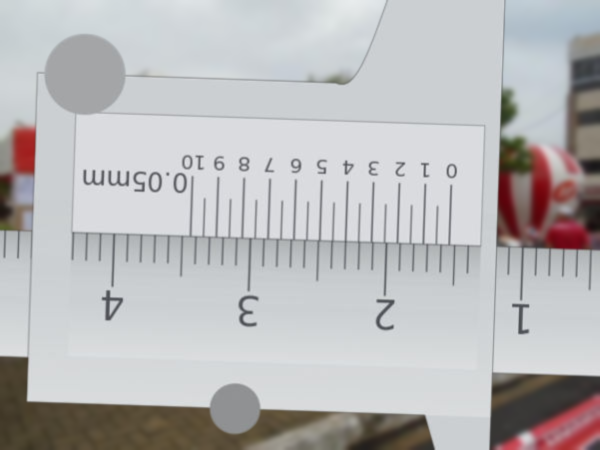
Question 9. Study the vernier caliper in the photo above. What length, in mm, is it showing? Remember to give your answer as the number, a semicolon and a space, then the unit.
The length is 15.4; mm
